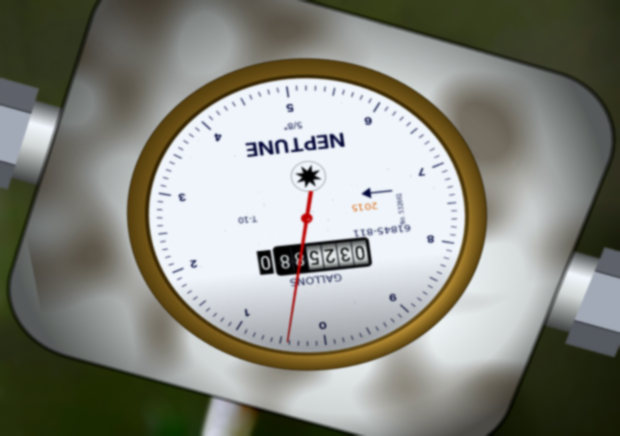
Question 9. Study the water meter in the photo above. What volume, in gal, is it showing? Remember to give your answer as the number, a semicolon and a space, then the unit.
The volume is 325880.4; gal
